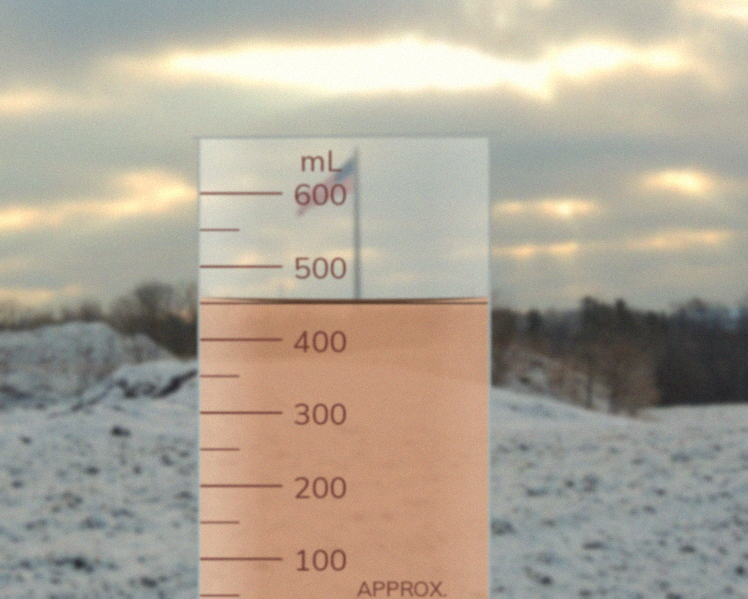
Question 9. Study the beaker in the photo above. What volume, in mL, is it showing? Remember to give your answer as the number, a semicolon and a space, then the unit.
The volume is 450; mL
